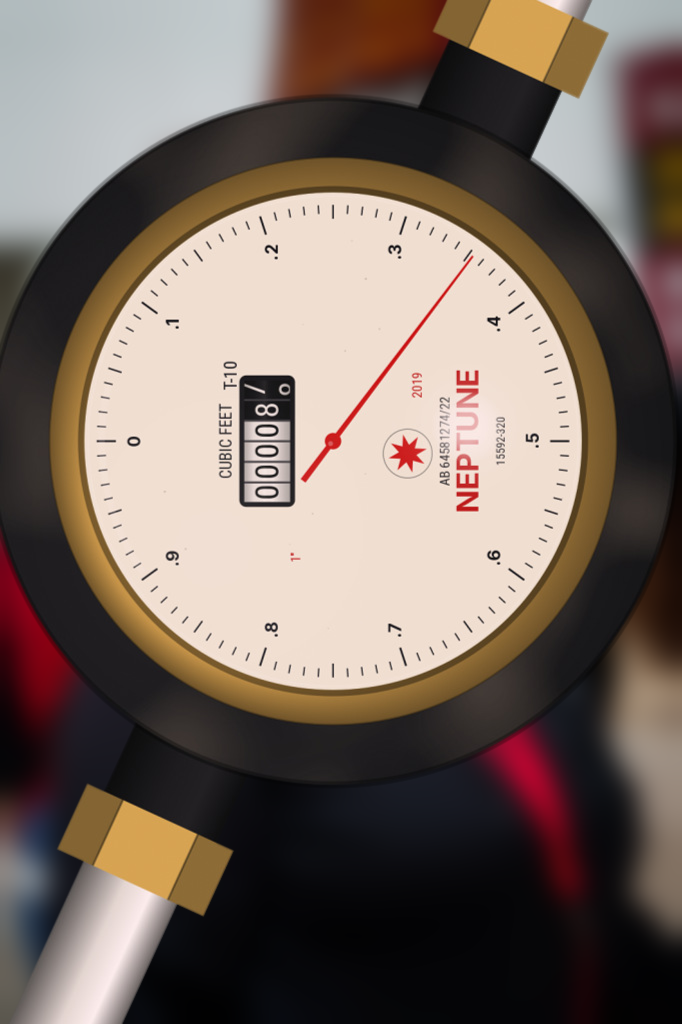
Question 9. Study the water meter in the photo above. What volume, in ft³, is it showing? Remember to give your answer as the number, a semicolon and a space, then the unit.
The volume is 87.35; ft³
